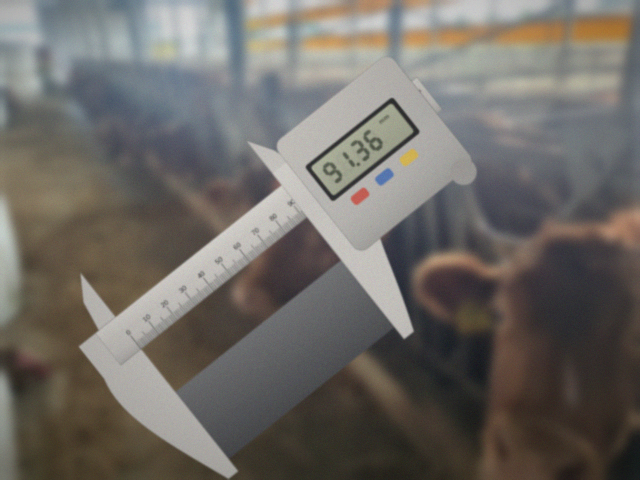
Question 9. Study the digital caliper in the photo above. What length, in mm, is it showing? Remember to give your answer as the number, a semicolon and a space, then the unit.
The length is 91.36; mm
